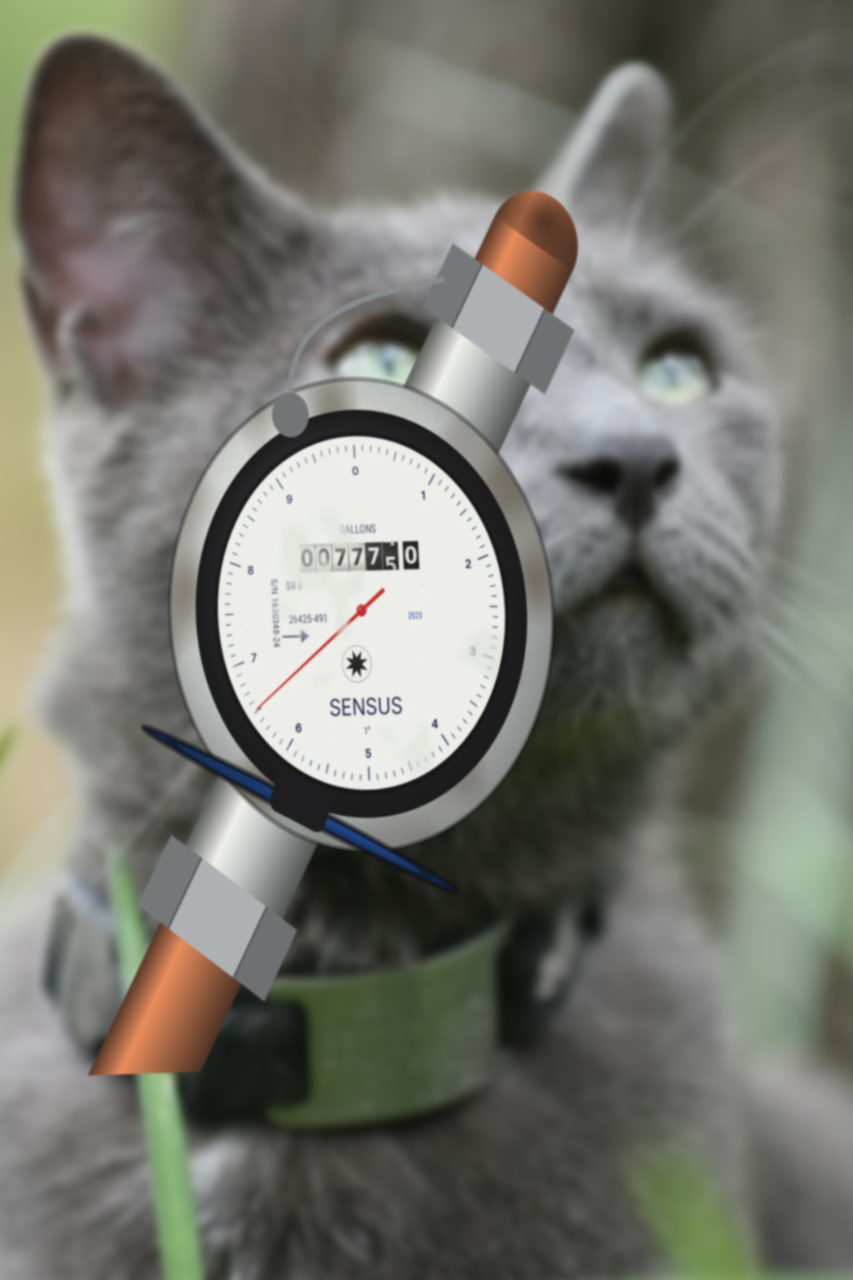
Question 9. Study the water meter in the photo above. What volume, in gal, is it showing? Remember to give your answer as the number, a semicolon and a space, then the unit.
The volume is 77746.5; gal
